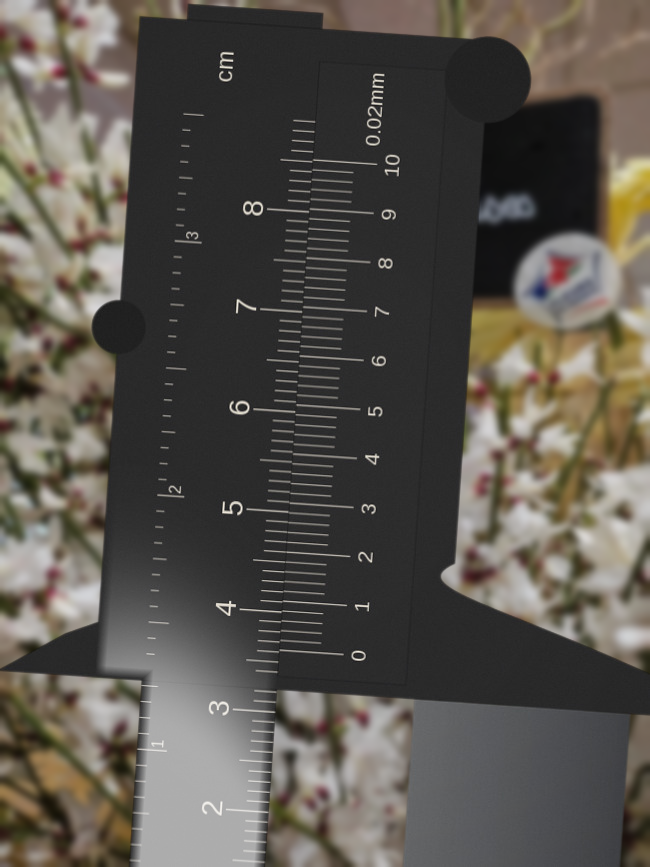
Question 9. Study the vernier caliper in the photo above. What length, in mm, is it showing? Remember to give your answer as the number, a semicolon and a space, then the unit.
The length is 36.2; mm
